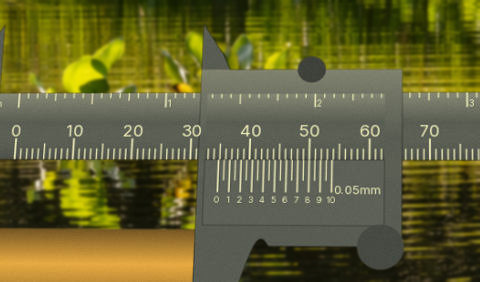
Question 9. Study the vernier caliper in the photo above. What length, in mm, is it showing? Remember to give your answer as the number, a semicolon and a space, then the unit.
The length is 34.8; mm
